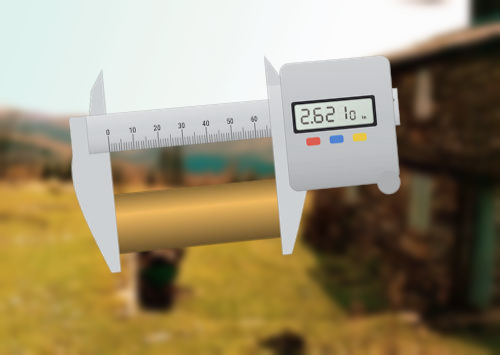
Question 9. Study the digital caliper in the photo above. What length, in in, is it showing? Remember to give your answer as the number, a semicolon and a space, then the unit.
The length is 2.6210; in
